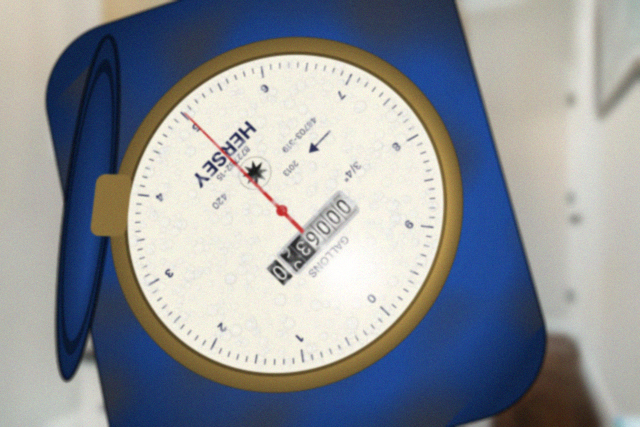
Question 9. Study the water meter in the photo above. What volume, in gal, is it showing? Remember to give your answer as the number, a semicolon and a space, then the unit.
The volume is 6355.0; gal
